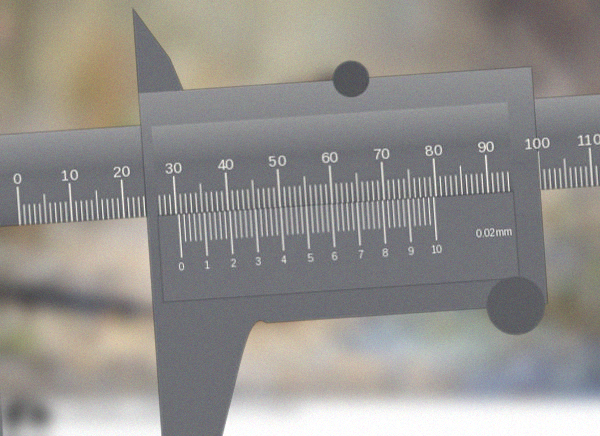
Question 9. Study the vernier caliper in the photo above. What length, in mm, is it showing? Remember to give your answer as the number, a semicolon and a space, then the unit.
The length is 30.5; mm
